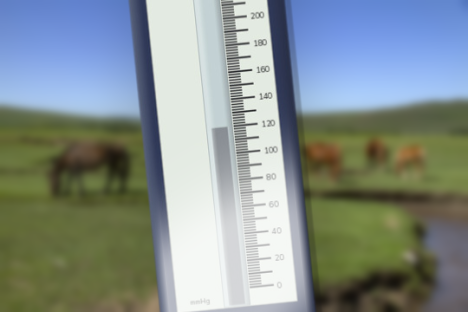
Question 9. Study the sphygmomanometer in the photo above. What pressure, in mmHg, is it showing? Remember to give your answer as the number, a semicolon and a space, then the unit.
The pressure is 120; mmHg
